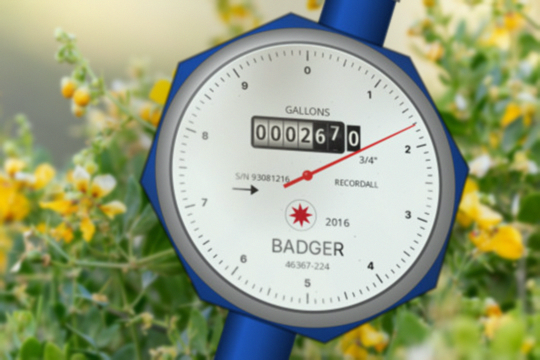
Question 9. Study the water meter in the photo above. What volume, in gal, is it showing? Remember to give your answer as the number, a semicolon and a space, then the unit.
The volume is 2671.7; gal
